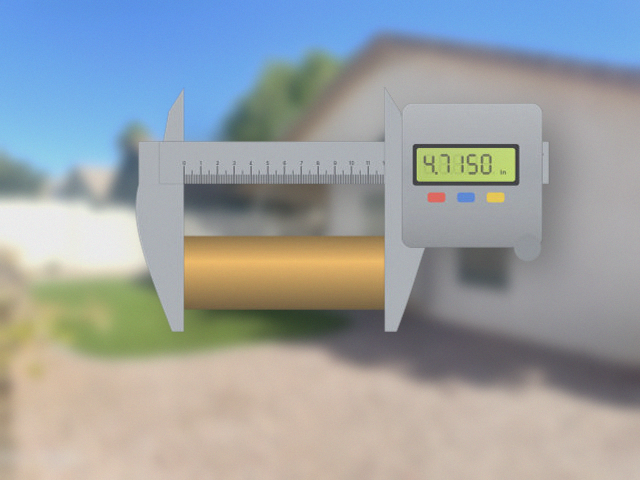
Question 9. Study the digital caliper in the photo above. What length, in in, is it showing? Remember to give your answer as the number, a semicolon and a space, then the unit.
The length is 4.7150; in
